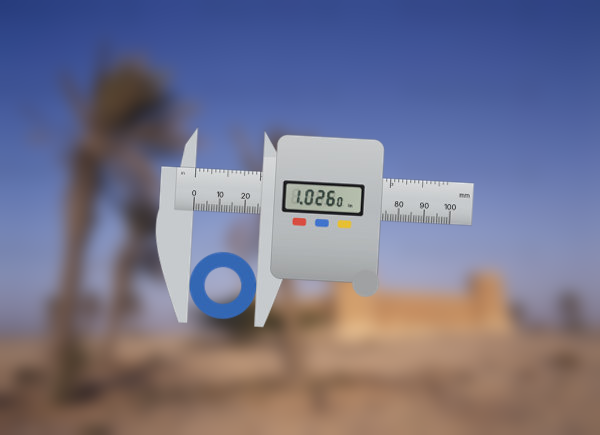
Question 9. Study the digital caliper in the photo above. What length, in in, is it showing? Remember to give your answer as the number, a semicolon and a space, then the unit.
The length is 1.0260; in
